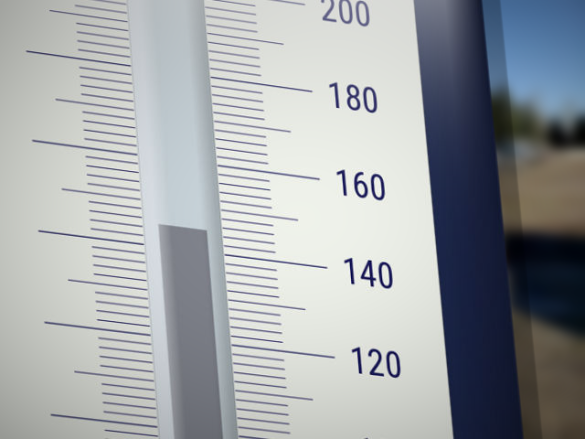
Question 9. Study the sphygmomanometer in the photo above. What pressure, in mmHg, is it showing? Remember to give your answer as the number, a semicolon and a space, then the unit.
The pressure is 145; mmHg
